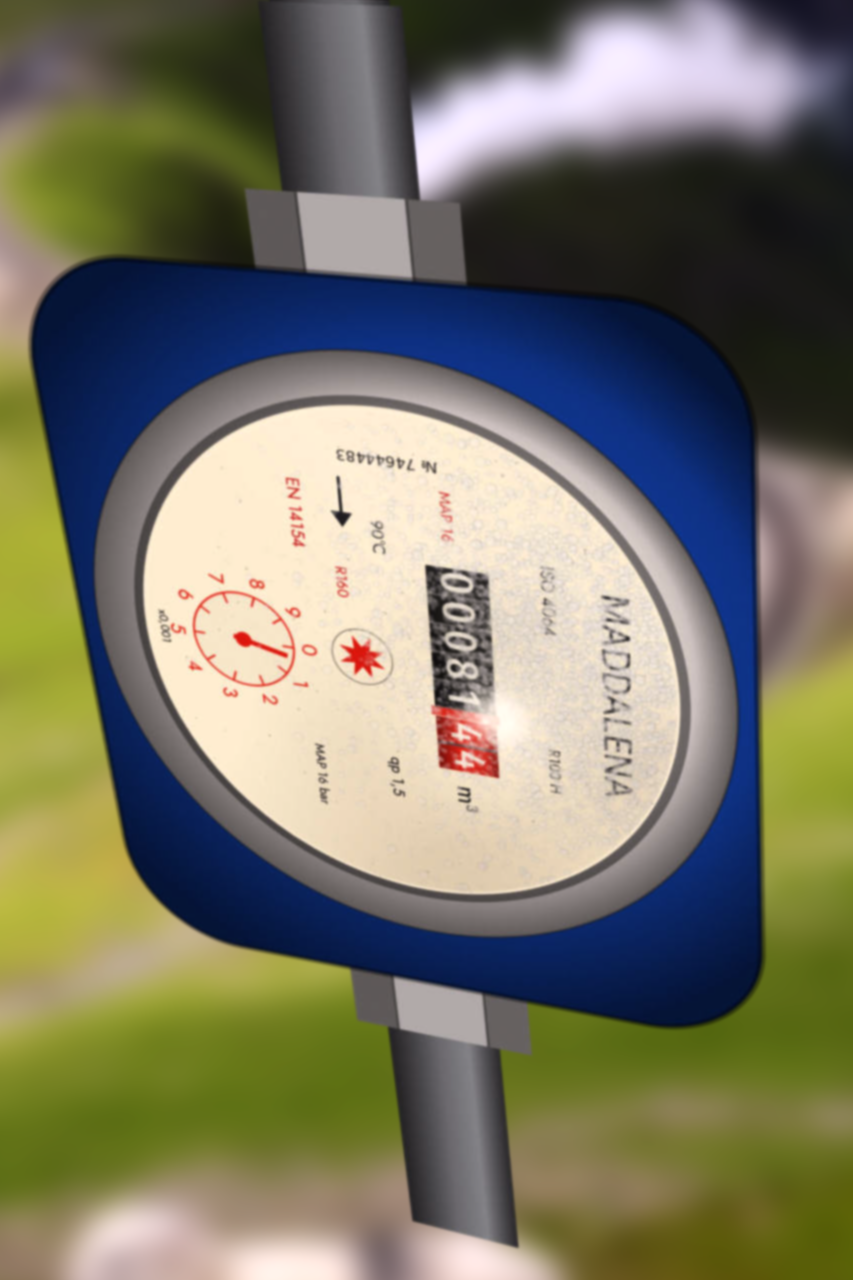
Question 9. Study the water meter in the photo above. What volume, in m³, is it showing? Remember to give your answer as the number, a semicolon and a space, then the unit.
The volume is 81.440; m³
